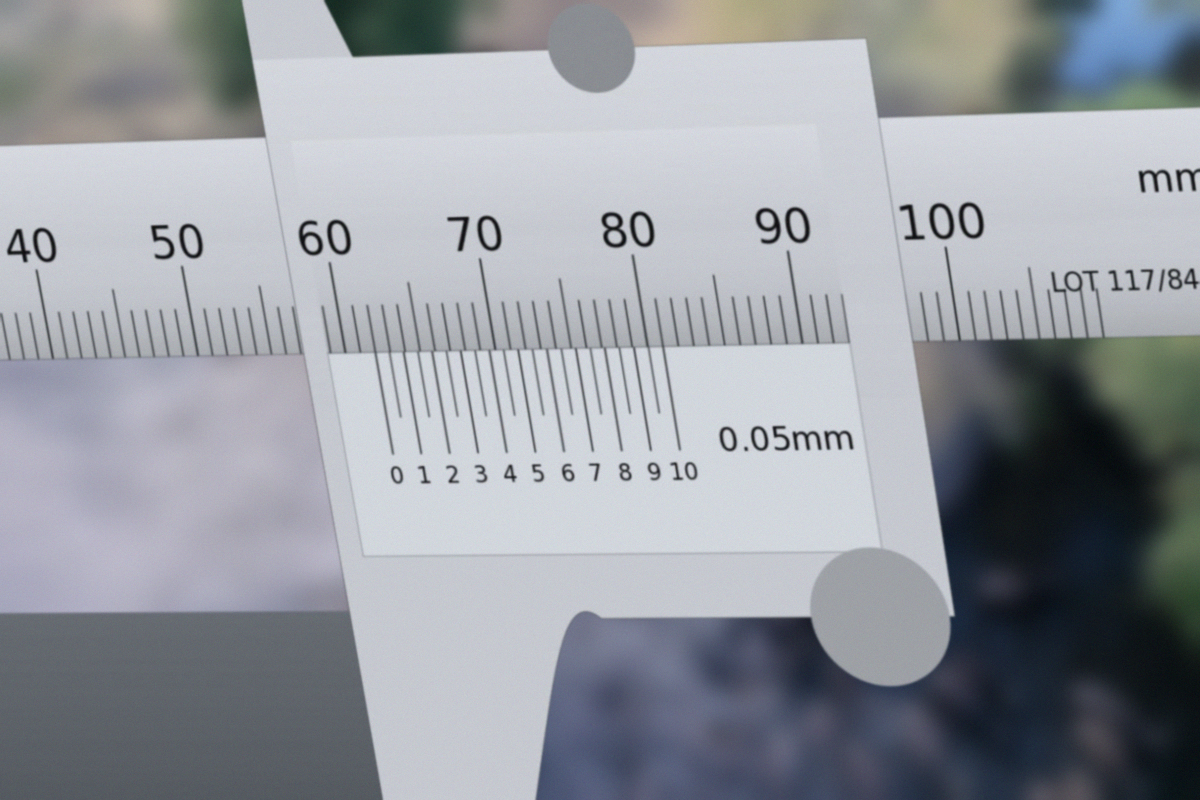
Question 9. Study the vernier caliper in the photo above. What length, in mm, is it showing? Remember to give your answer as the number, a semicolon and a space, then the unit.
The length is 62.0; mm
